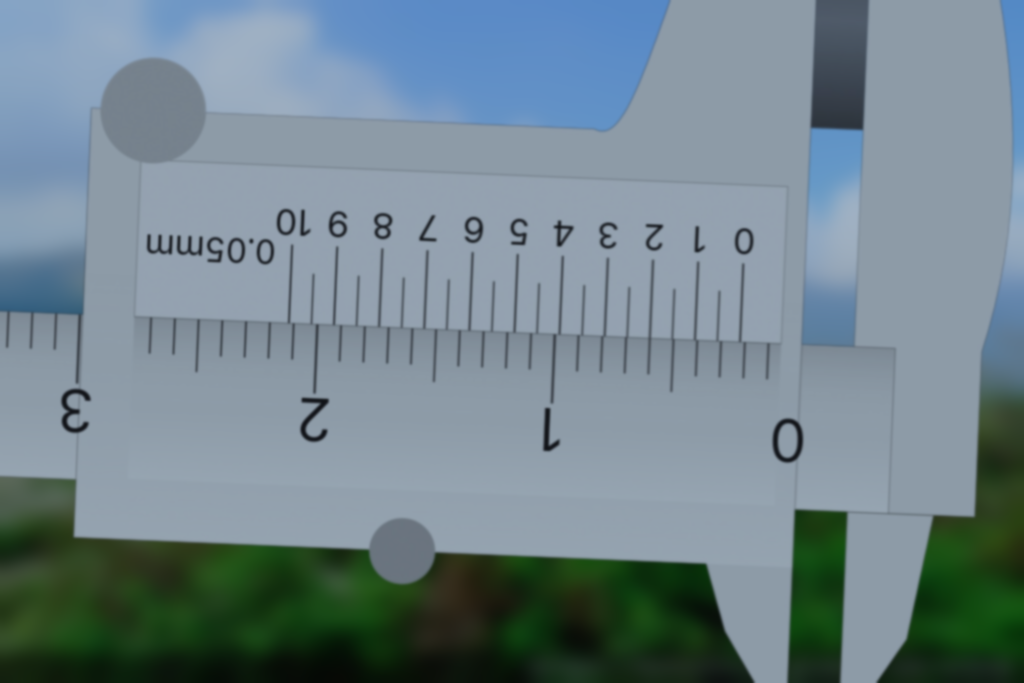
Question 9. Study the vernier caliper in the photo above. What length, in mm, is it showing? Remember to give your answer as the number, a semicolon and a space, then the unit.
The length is 2.2; mm
